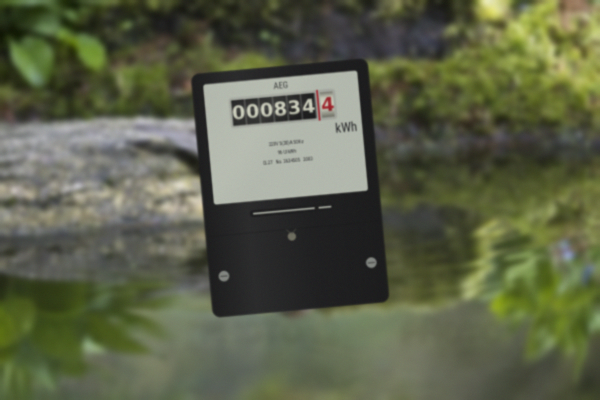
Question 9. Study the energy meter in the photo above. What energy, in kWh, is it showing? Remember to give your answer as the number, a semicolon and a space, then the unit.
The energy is 834.4; kWh
